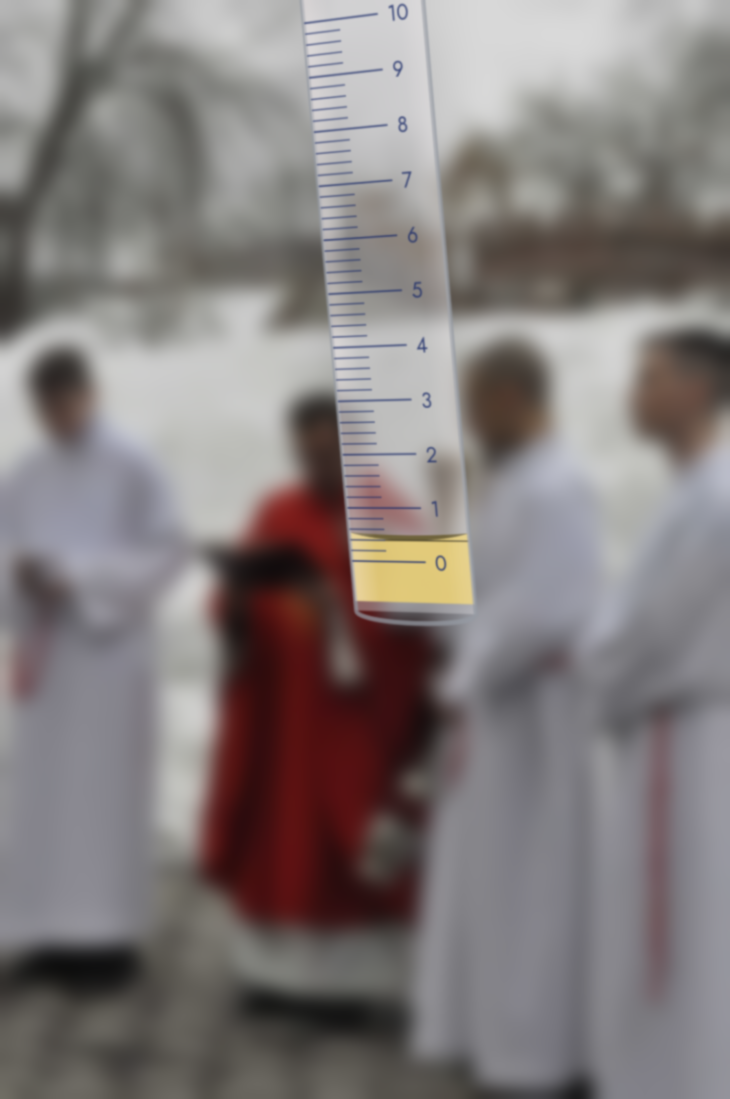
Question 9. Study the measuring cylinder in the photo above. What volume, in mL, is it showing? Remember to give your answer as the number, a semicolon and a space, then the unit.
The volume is 0.4; mL
